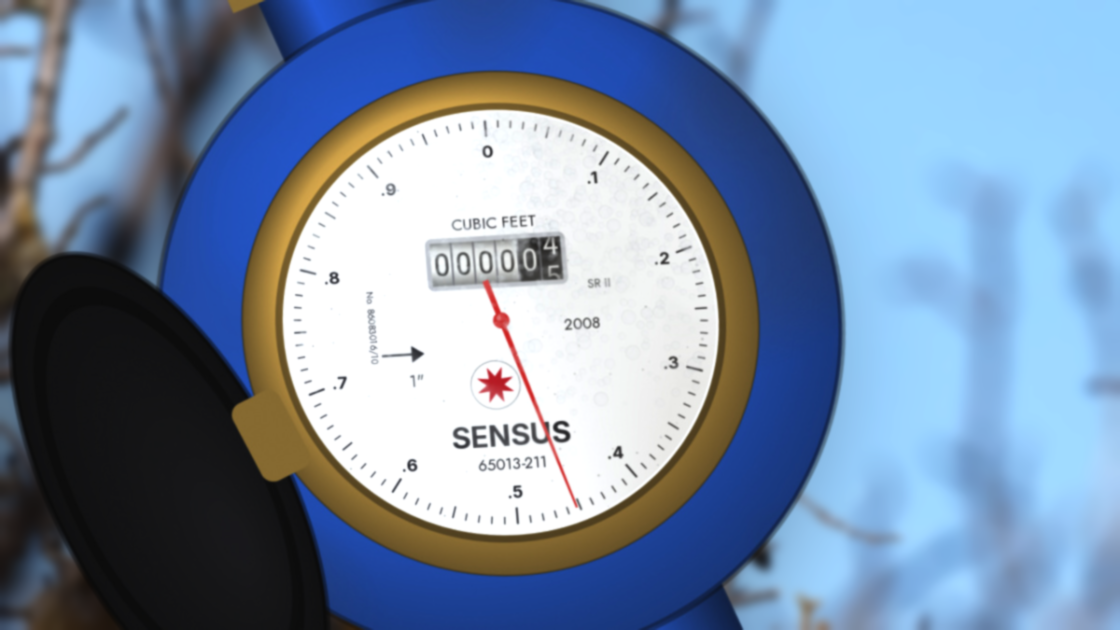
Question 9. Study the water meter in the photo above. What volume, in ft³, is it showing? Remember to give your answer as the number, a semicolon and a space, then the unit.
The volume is 4.45; ft³
